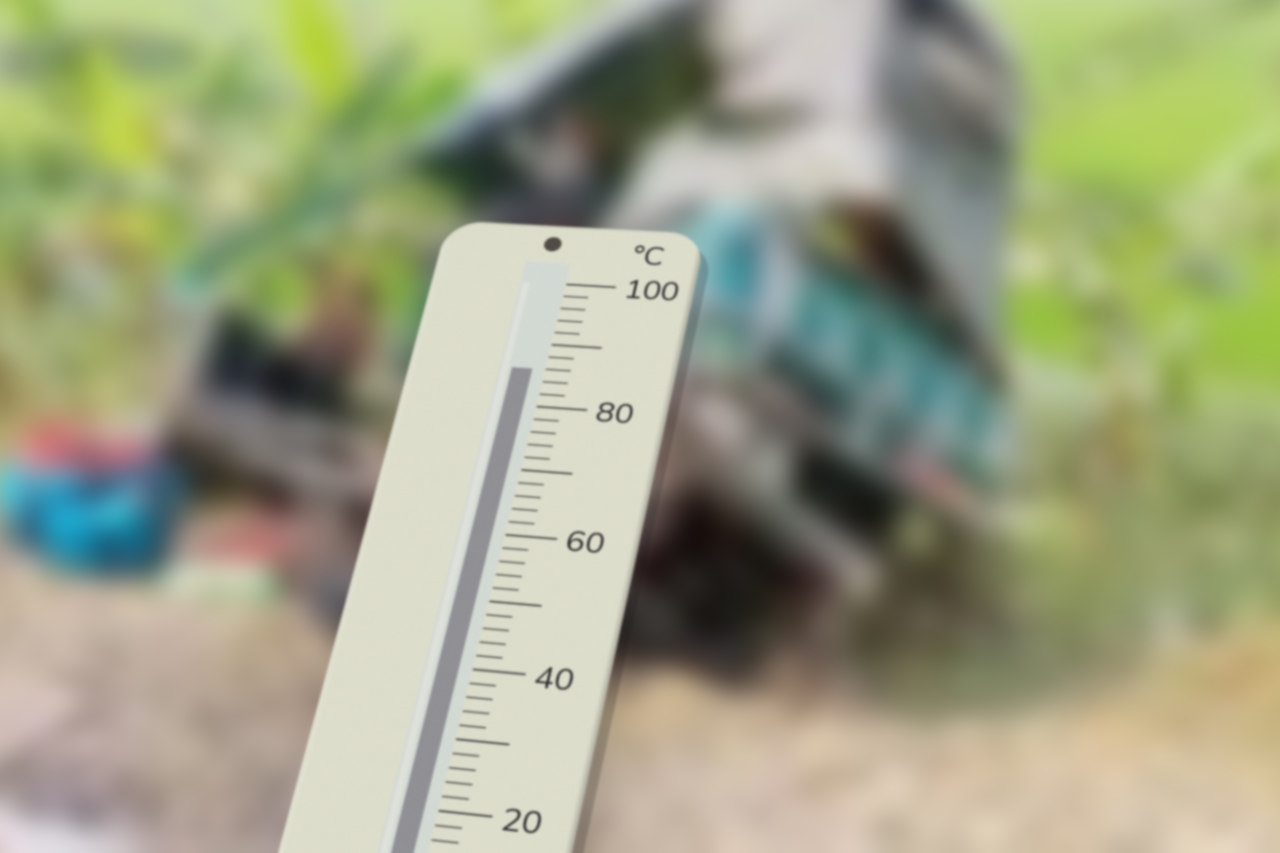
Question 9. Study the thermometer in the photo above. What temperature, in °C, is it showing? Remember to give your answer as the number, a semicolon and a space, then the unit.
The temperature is 86; °C
